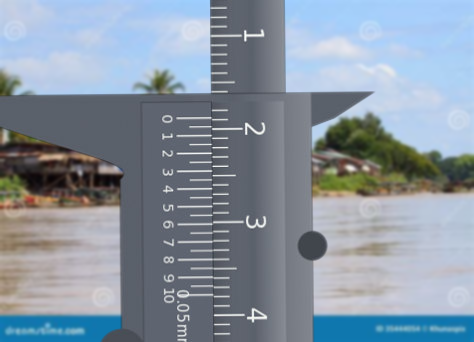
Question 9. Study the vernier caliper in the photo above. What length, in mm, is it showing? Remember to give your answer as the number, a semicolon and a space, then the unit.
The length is 18.8; mm
